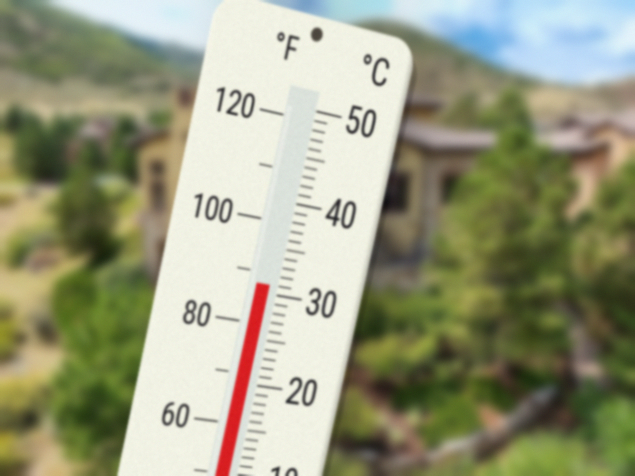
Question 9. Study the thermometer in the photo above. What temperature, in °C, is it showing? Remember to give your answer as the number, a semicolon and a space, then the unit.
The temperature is 31; °C
